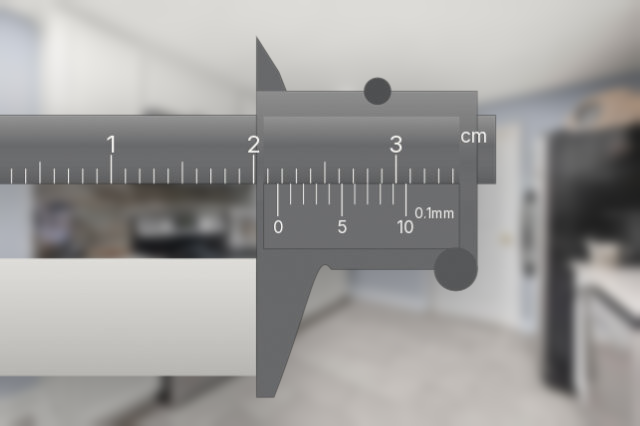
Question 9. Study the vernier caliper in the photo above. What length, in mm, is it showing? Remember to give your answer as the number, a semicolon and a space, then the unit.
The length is 21.7; mm
